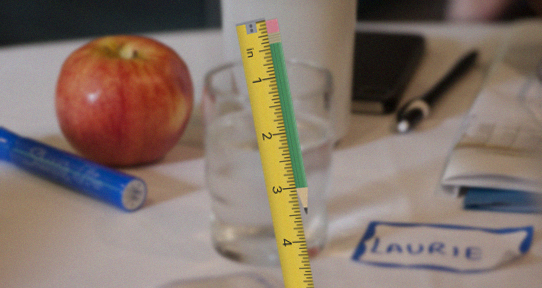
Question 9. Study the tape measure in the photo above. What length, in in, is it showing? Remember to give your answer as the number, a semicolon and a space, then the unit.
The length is 3.5; in
